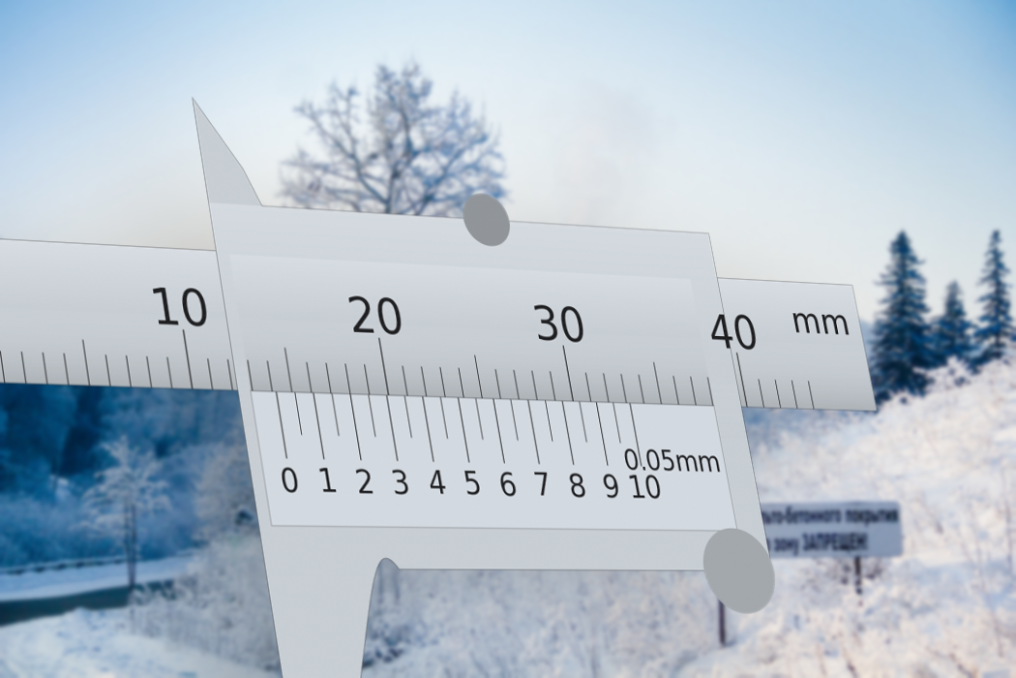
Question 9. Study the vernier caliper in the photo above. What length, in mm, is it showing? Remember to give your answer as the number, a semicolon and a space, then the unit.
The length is 14.2; mm
